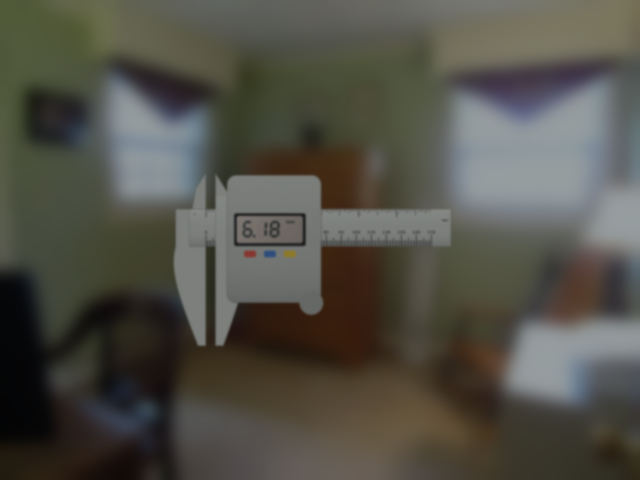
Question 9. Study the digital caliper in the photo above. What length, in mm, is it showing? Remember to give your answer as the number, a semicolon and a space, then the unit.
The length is 6.18; mm
